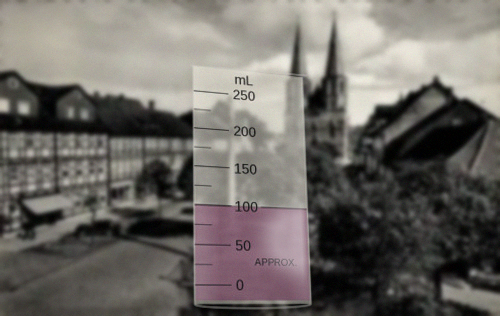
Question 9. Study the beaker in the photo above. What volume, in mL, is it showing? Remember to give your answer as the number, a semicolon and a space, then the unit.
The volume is 100; mL
